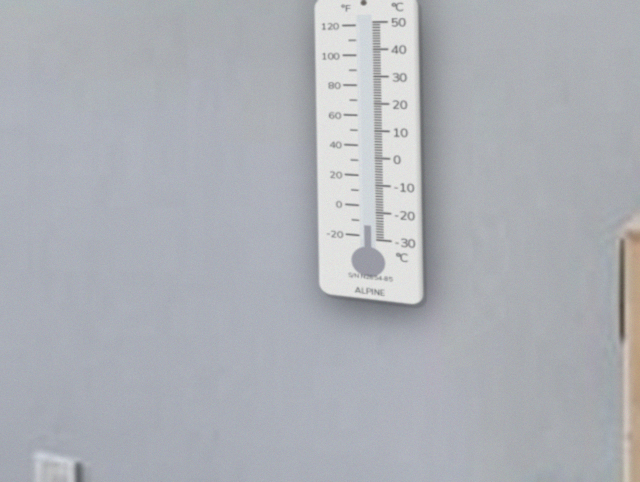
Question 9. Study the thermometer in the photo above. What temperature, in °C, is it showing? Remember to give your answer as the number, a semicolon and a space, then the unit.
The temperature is -25; °C
